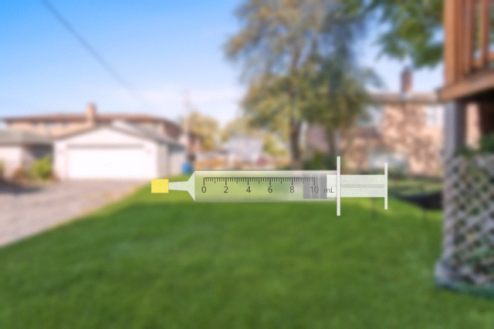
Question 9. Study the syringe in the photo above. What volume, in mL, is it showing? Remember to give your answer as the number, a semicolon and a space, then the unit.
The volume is 9; mL
